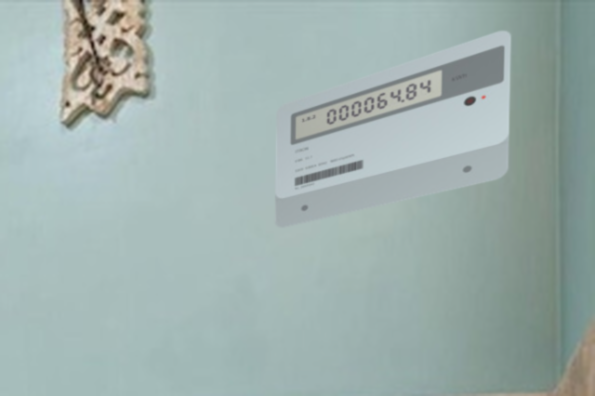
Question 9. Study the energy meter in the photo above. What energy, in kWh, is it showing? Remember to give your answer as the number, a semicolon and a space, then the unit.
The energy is 64.84; kWh
